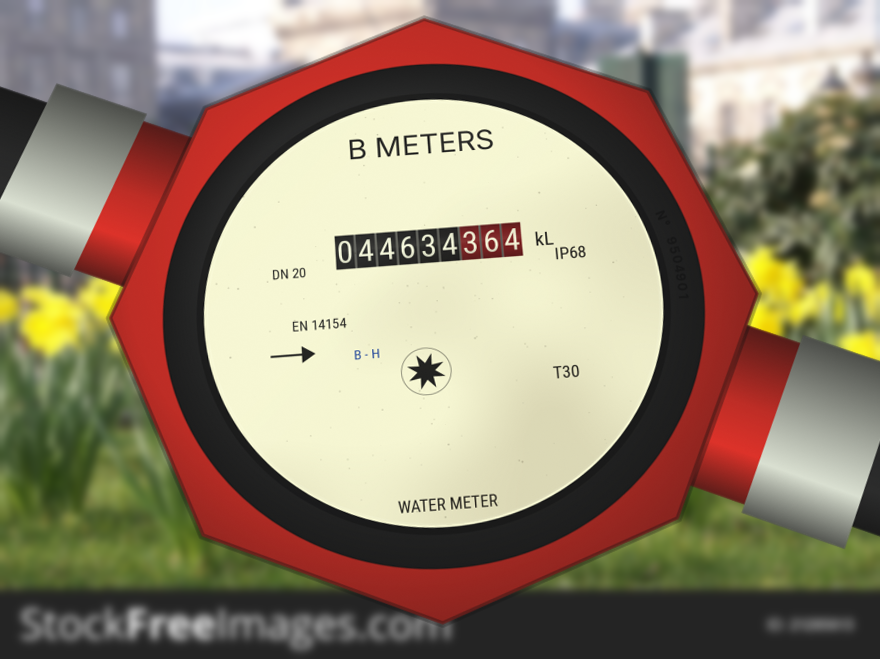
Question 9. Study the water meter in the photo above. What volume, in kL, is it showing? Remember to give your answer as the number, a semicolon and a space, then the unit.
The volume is 44634.364; kL
